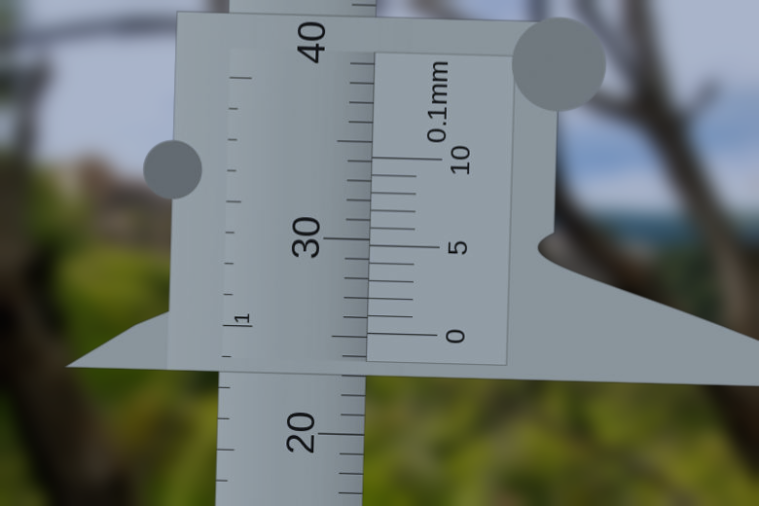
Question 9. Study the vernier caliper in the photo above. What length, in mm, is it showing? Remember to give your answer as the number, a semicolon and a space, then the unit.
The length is 25.2; mm
